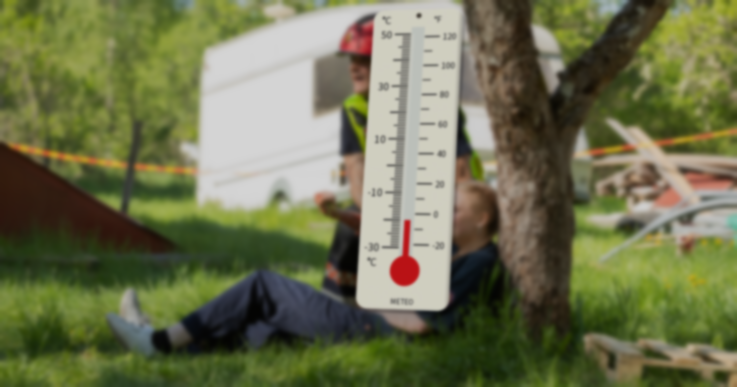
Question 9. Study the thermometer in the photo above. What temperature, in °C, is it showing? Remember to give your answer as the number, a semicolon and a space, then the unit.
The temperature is -20; °C
